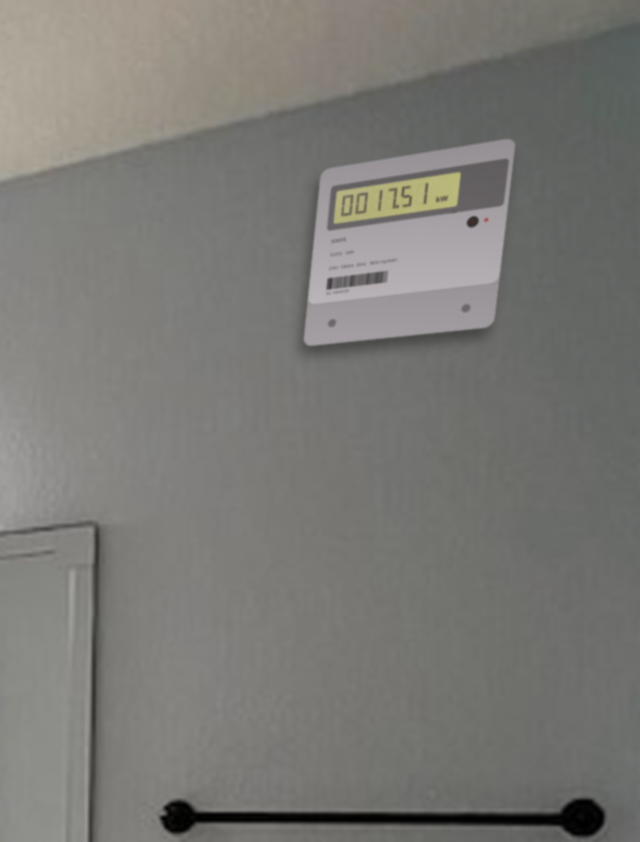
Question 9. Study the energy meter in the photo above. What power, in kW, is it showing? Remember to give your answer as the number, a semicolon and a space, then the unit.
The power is 17.51; kW
